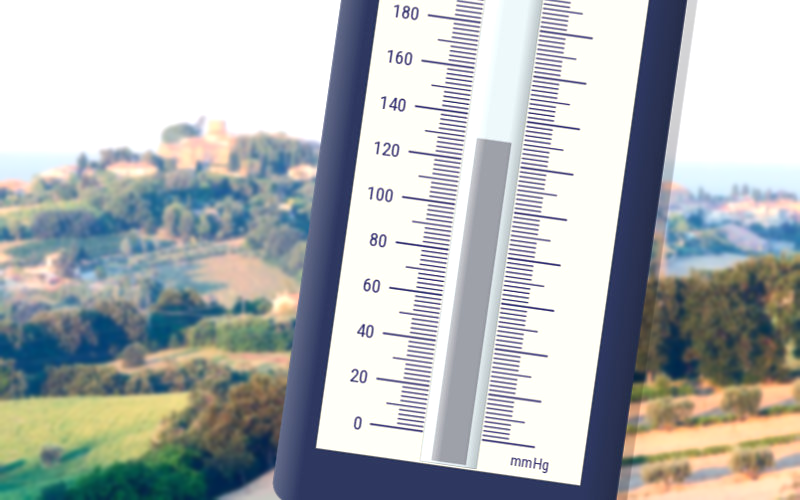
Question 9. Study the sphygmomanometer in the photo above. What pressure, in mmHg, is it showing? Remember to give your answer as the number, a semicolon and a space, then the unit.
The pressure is 130; mmHg
